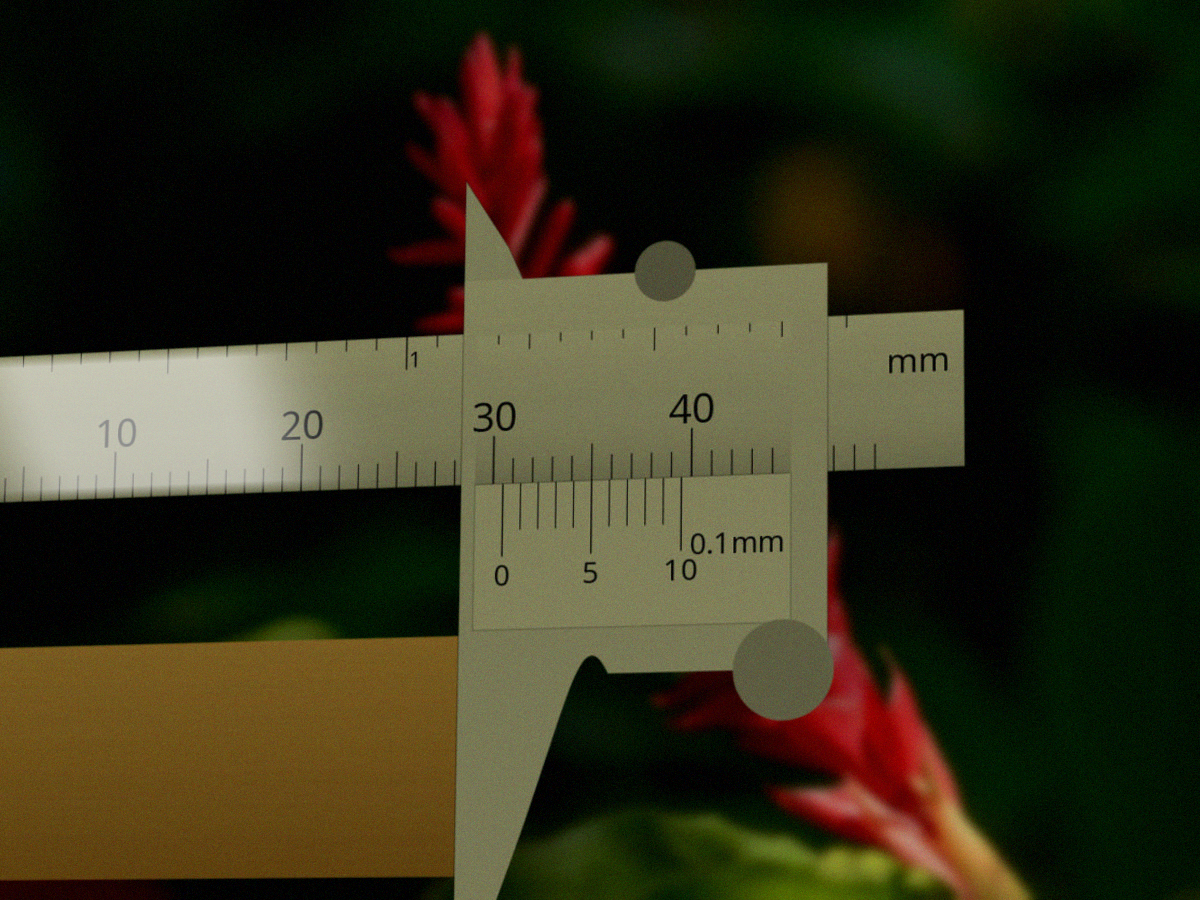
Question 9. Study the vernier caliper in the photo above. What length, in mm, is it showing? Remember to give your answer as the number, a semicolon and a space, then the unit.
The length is 30.5; mm
